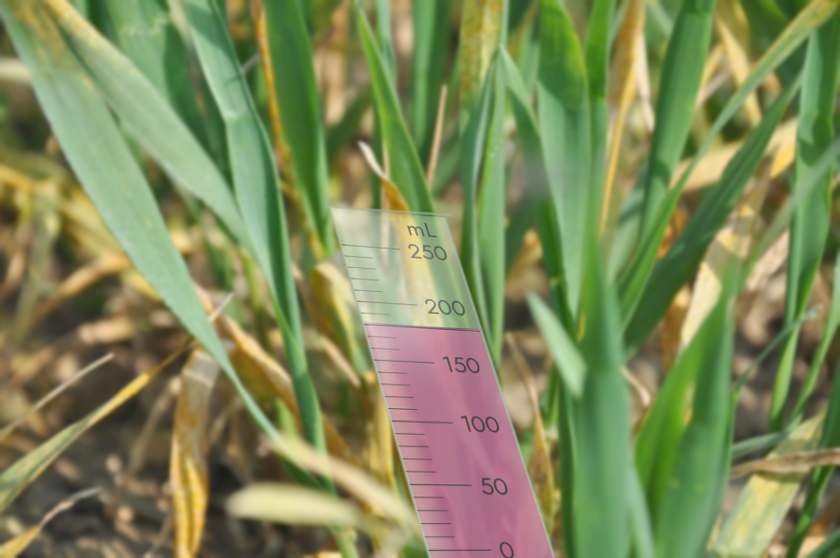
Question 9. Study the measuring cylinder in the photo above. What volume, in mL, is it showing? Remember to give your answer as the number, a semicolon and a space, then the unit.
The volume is 180; mL
